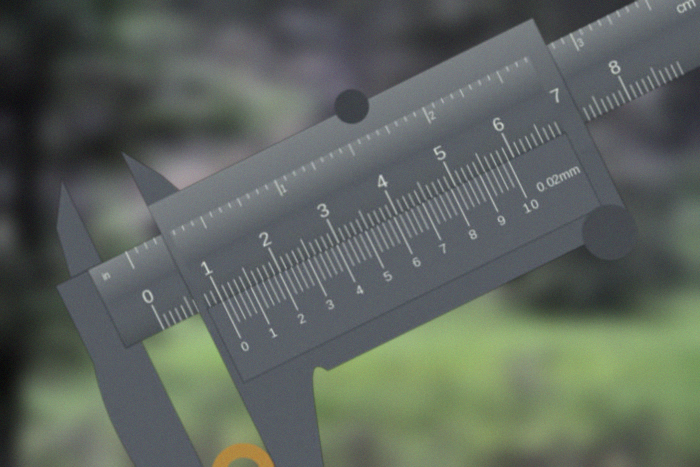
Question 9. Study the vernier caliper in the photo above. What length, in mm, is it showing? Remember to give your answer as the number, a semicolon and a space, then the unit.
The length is 10.0; mm
